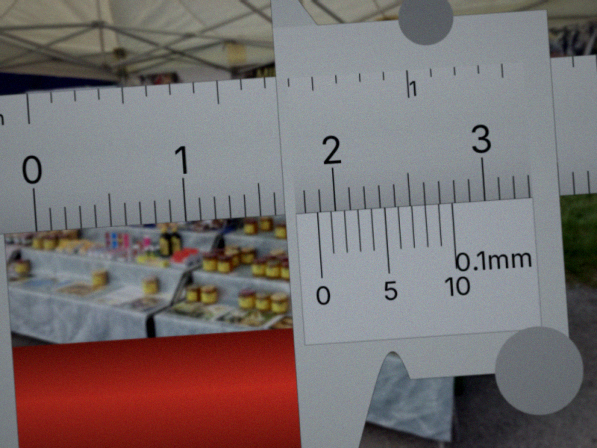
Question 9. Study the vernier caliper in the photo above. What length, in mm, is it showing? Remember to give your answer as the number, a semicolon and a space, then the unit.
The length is 18.8; mm
